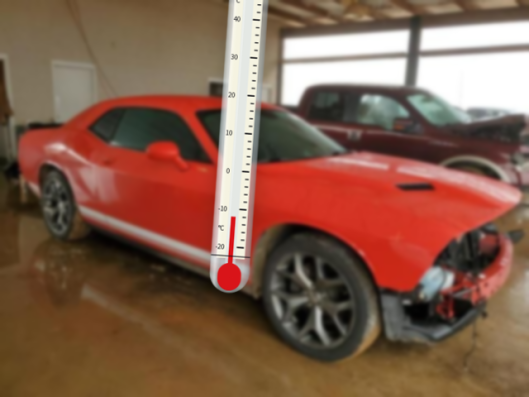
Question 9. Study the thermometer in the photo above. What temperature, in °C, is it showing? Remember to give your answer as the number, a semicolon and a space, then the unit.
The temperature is -12; °C
